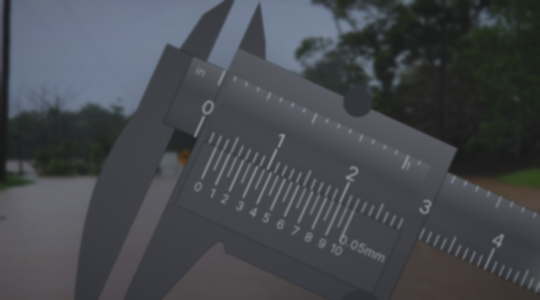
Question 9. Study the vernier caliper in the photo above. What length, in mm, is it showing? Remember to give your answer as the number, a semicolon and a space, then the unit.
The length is 3.0; mm
